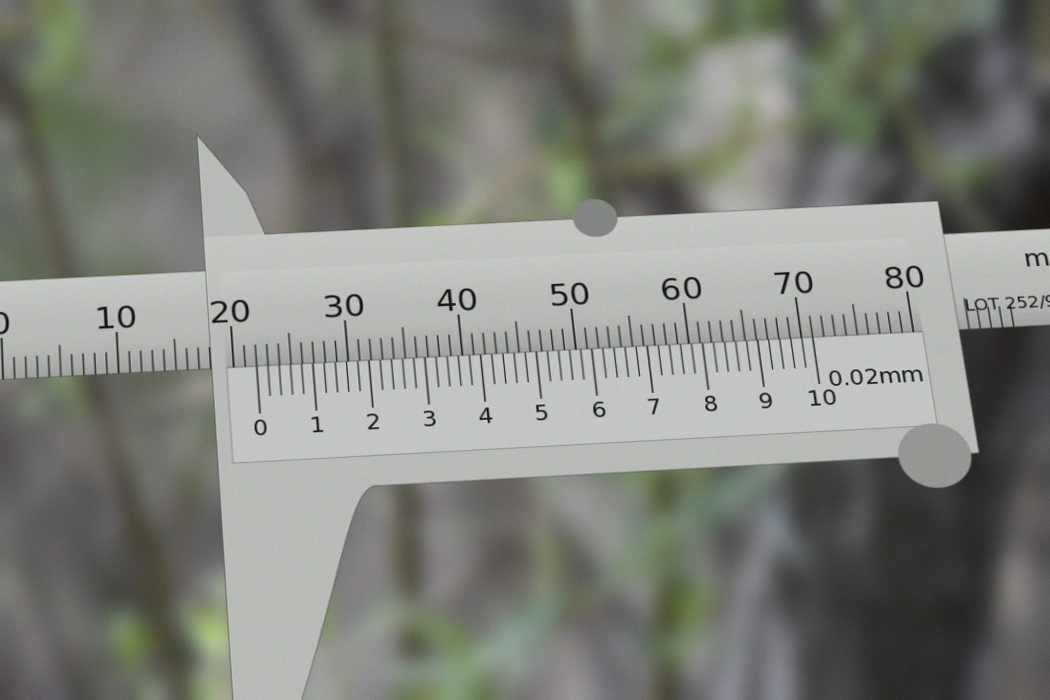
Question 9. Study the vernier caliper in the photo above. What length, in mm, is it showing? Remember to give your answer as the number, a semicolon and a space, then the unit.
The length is 22.0; mm
